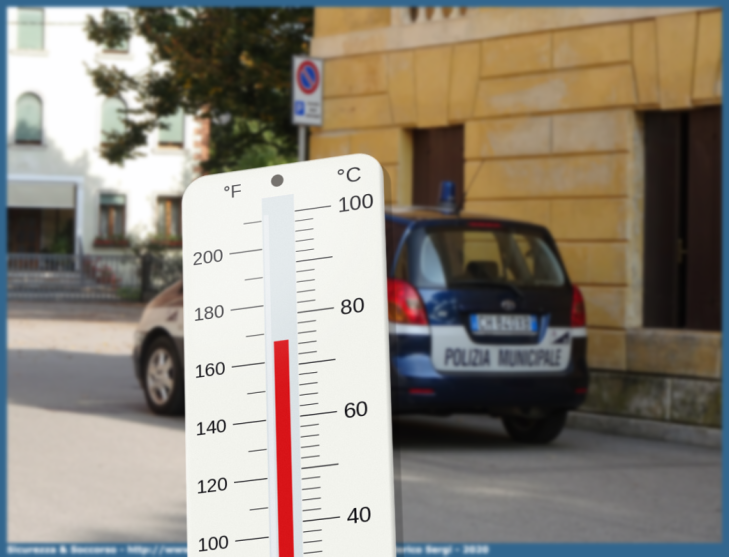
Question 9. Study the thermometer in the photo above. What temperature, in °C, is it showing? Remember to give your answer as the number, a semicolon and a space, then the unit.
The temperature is 75; °C
